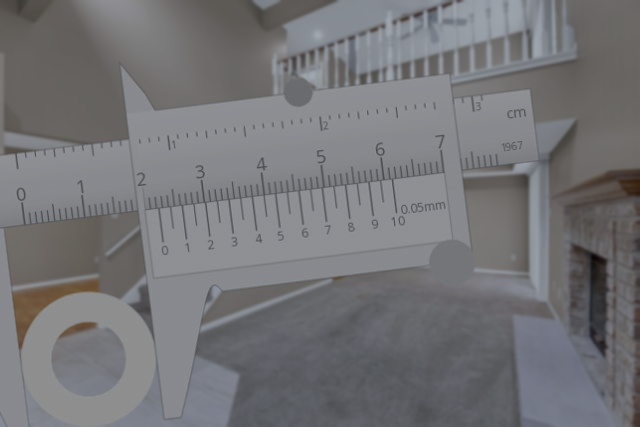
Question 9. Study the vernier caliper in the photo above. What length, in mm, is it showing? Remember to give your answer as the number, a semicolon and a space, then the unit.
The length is 22.4; mm
